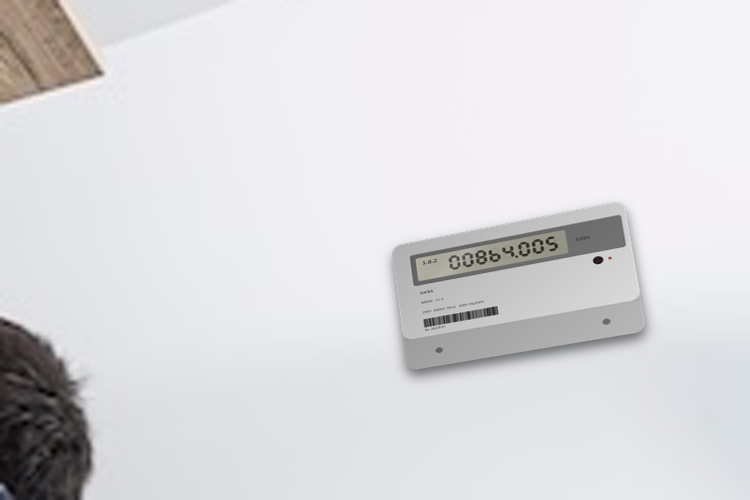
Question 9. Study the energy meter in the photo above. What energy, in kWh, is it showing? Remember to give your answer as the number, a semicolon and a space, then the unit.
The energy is 864.005; kWh
